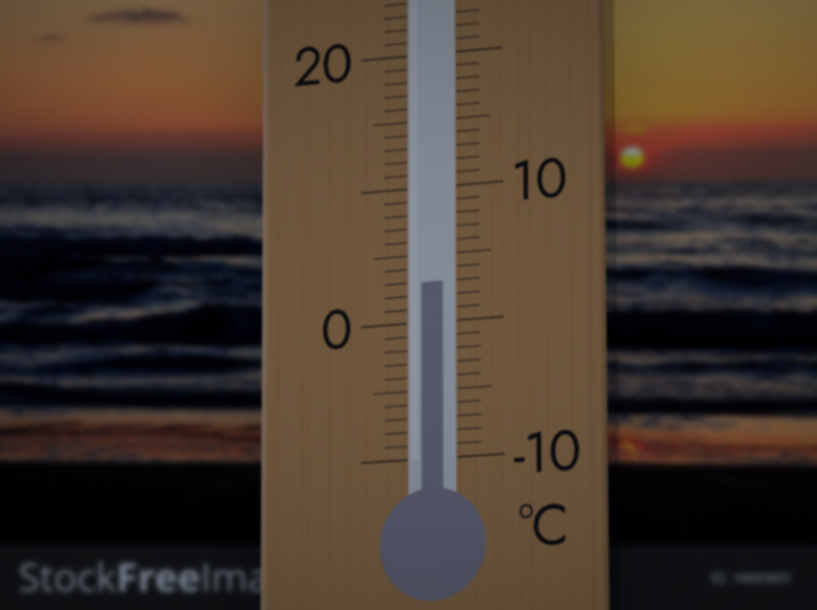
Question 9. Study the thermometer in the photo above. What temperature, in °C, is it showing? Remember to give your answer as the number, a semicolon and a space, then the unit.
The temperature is 3; °C
